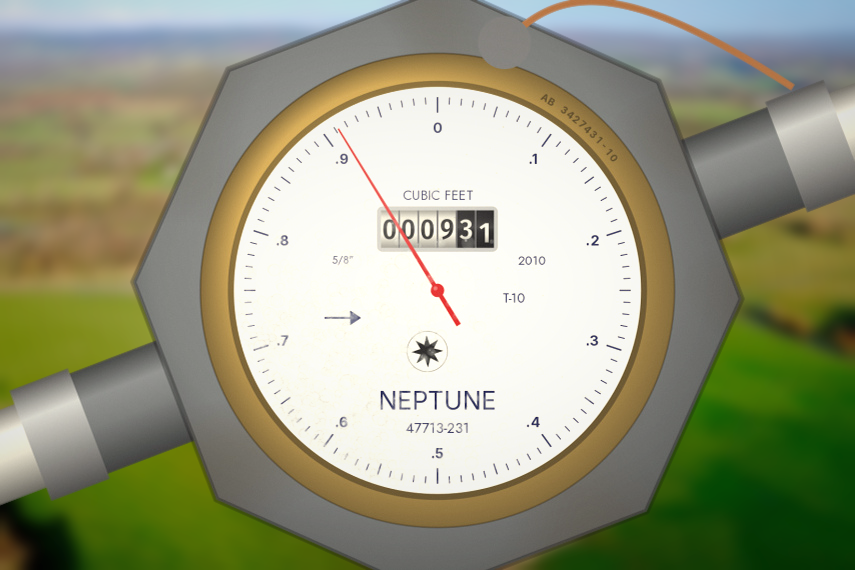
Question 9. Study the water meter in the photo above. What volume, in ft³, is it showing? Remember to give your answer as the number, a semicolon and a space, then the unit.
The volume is 930.91; ft³
